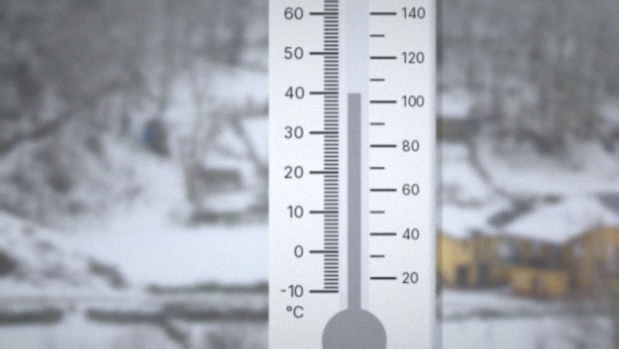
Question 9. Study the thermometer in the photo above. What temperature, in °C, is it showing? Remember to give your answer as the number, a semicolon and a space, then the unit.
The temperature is 40; °C
